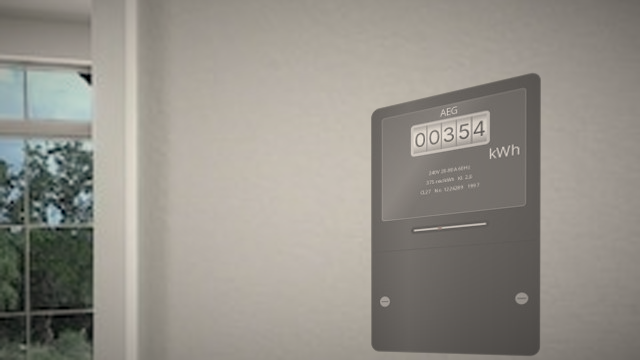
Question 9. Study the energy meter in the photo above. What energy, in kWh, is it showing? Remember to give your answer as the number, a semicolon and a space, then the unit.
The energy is 354; kWh
